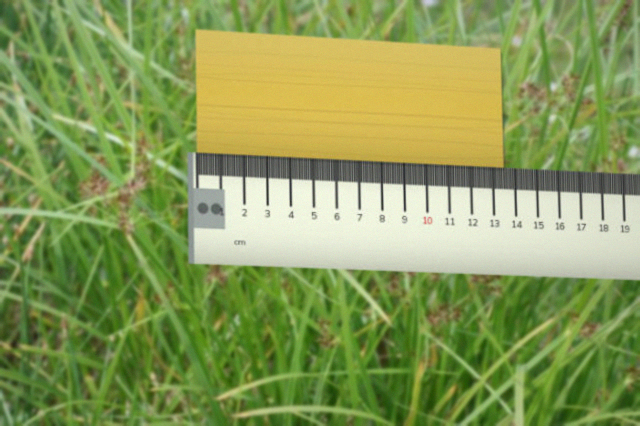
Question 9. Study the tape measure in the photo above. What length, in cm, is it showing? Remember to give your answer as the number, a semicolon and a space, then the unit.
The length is 13.5; cm
